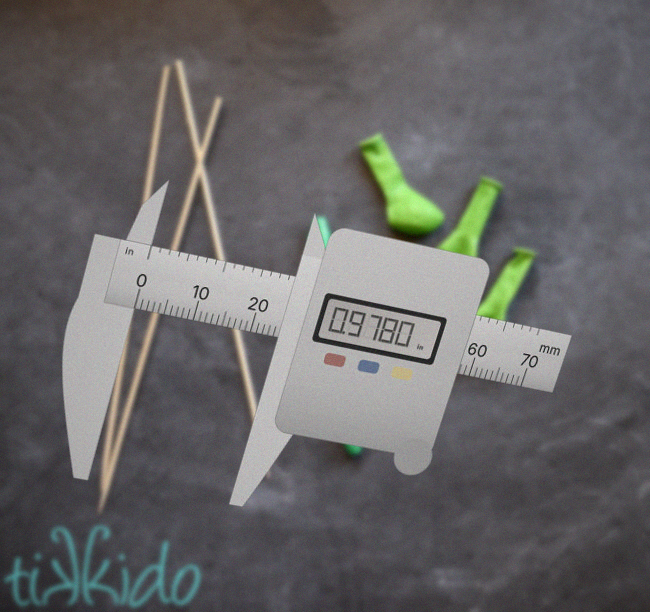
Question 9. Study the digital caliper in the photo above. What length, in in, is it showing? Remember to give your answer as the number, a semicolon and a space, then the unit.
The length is 0.9780; in
